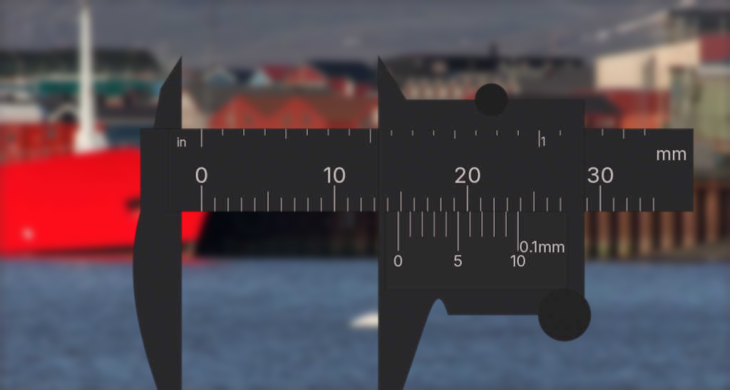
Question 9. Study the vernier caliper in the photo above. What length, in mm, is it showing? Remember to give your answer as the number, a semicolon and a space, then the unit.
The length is 14.8; mm
